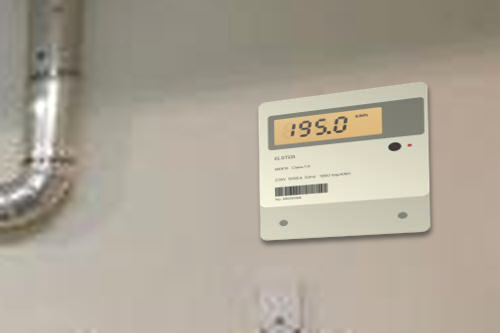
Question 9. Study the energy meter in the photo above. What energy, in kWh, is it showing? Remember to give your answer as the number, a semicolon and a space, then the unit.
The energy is 195.0; kWh
